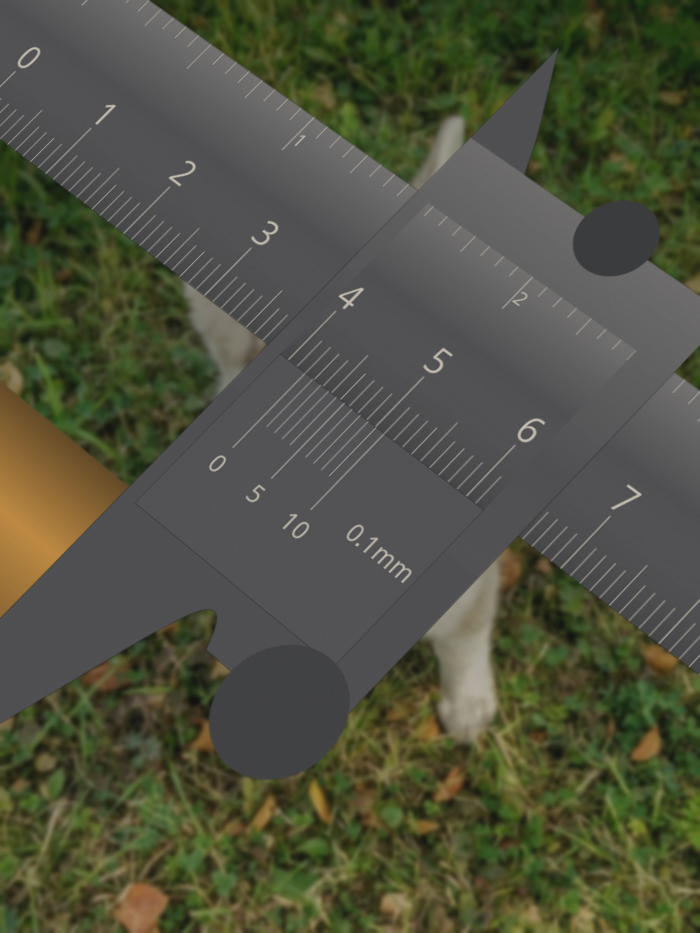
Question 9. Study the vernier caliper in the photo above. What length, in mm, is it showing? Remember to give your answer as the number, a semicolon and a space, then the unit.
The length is 42.0; mm
